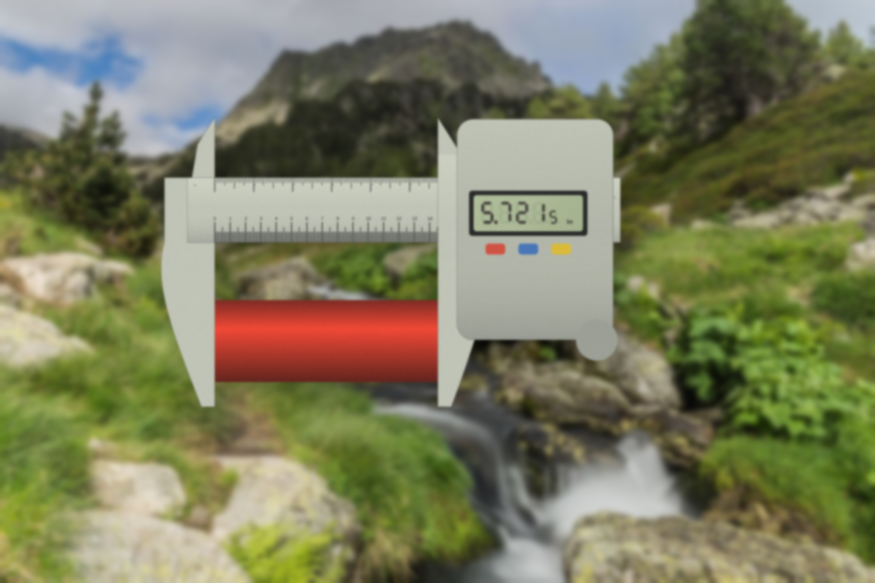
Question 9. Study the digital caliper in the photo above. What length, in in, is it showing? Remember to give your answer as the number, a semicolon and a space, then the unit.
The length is 5.7215; in
